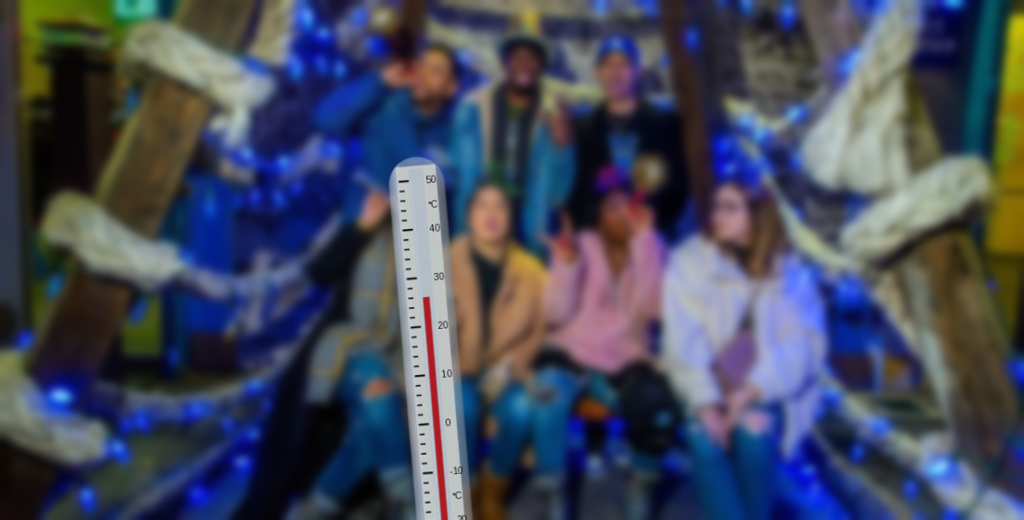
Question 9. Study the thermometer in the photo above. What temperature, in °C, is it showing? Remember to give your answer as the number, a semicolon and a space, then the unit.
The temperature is 26; °C
